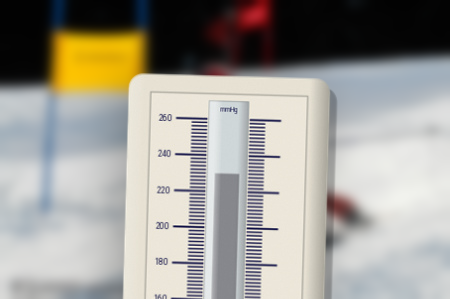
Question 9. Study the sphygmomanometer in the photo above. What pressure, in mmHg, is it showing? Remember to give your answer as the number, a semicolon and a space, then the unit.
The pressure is 230; mmHg
